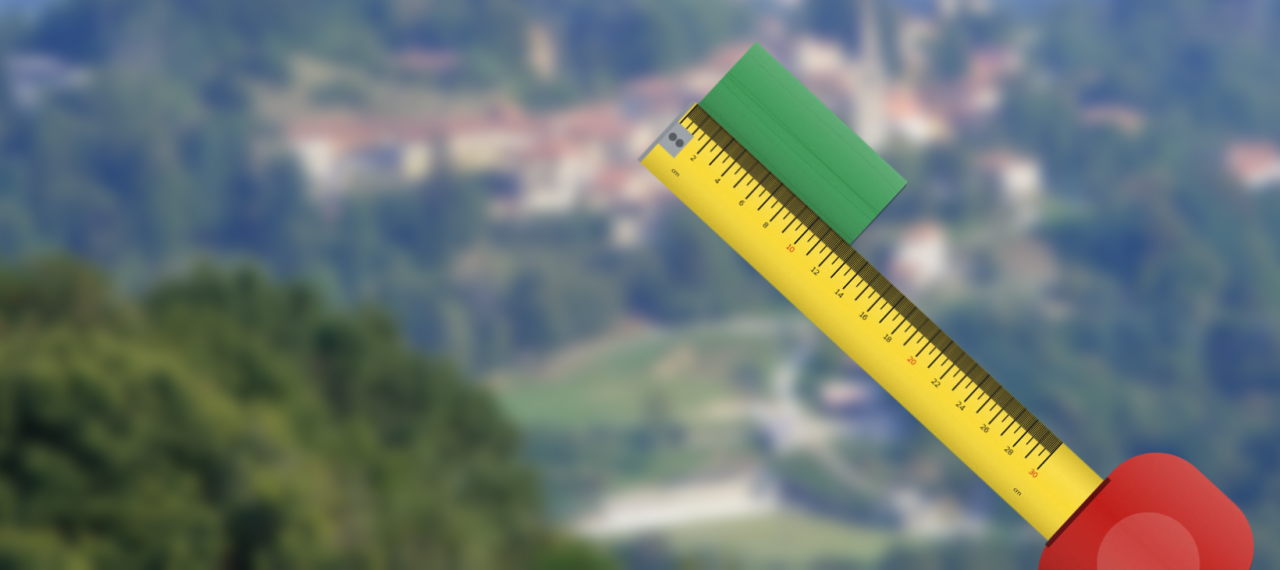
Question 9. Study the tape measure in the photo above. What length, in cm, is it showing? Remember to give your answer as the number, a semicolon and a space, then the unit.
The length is 12.5; cm
